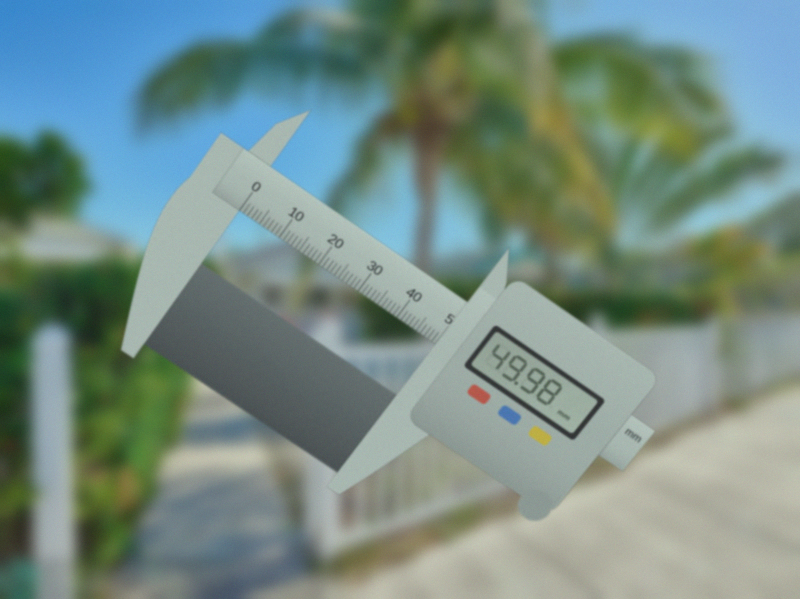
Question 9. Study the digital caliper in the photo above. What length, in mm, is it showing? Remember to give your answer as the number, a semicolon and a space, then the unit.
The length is 49.98; mm
